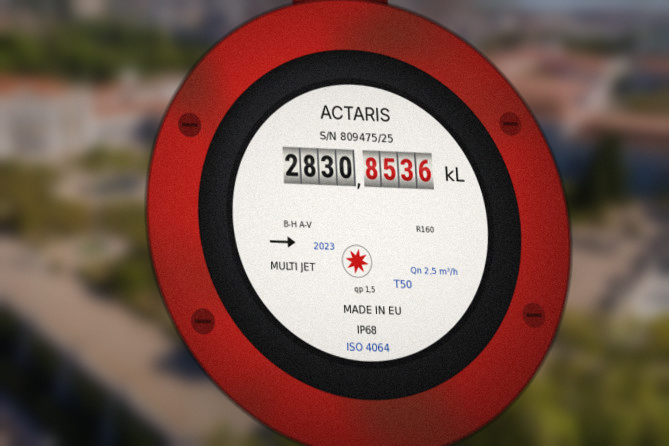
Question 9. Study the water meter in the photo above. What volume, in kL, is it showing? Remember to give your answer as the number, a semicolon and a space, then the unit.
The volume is 2830.8536; kL
